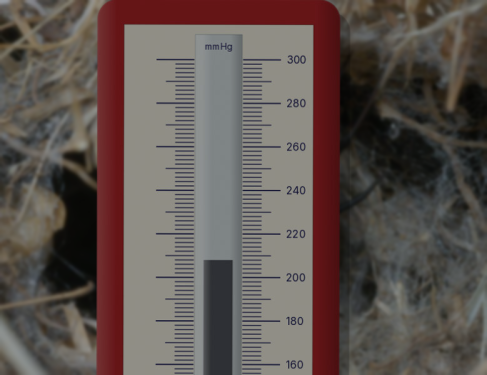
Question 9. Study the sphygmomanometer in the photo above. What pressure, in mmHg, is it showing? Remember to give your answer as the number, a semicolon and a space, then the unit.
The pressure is 208; mmHg
